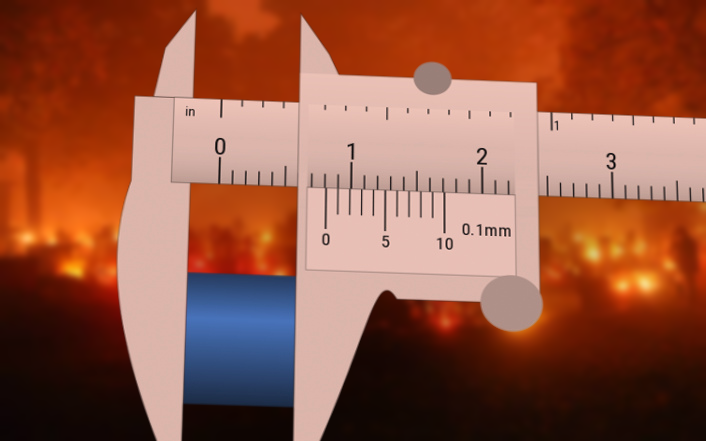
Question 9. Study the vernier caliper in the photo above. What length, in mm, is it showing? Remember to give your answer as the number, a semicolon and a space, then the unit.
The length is 8.1; mm
